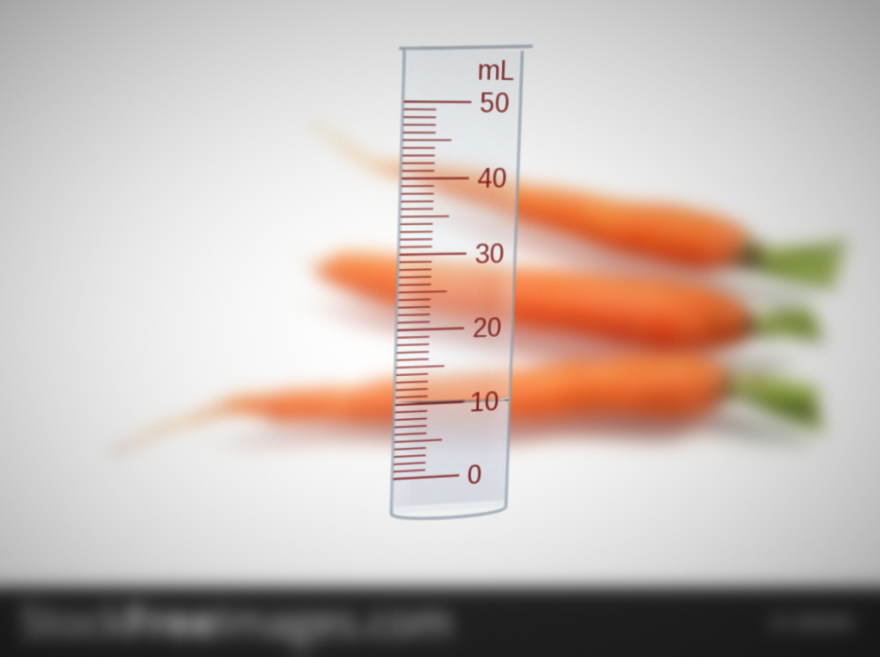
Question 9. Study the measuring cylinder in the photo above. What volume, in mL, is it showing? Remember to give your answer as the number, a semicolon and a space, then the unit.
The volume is 10; mL
